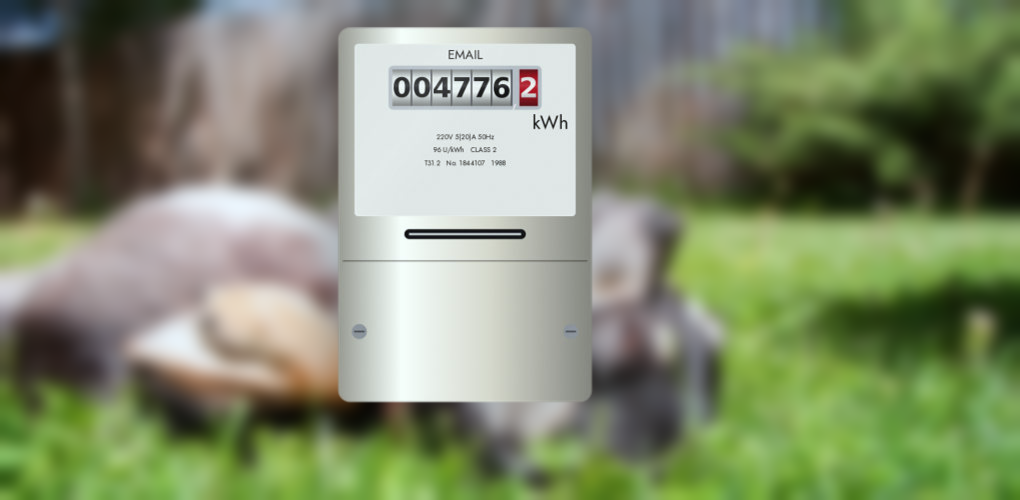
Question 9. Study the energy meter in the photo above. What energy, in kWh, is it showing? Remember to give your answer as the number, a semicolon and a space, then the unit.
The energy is 4776.2; kWh
